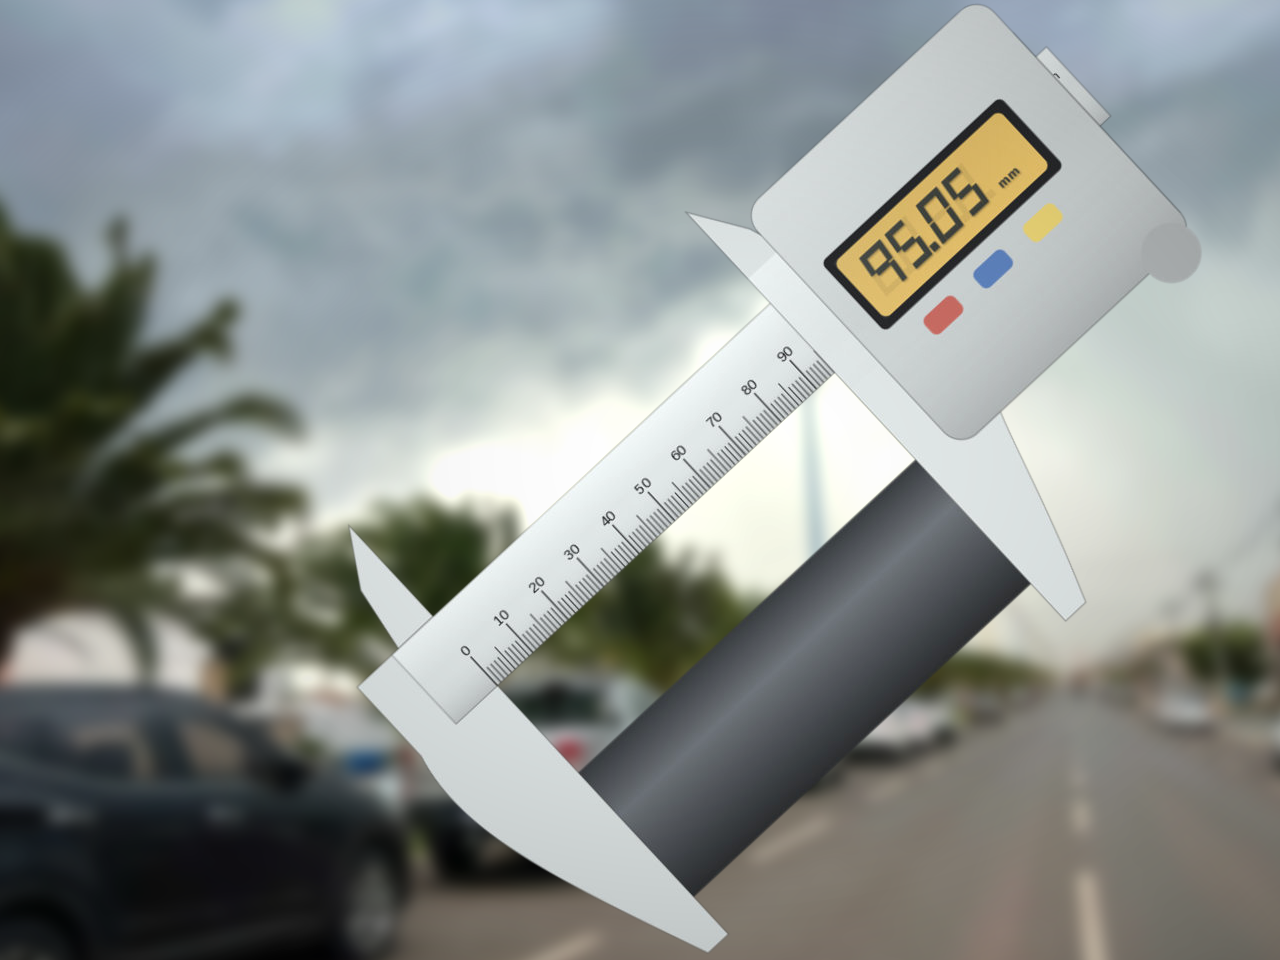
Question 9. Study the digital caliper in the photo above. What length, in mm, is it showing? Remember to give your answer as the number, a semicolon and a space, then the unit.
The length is 95.05; mm
